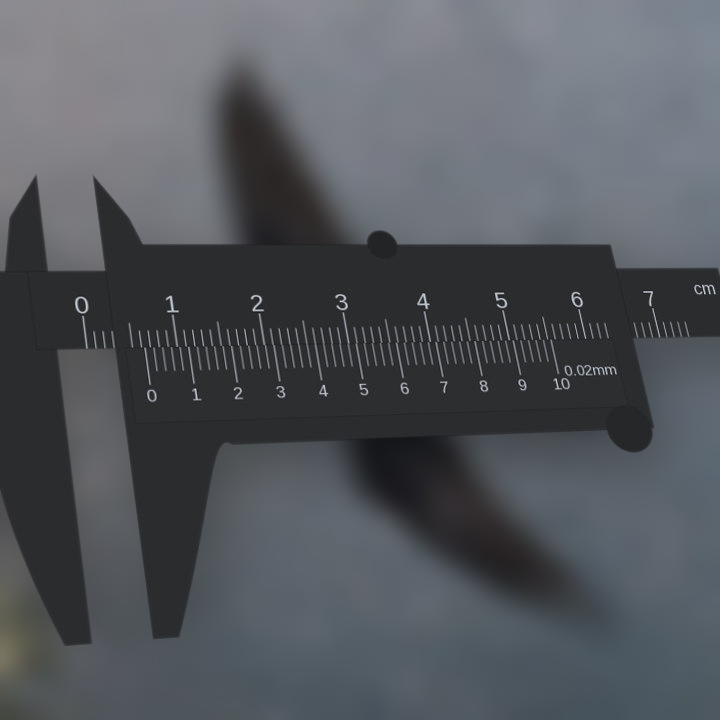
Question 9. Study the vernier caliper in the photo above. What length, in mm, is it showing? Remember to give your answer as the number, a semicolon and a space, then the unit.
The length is 6.4; mm
